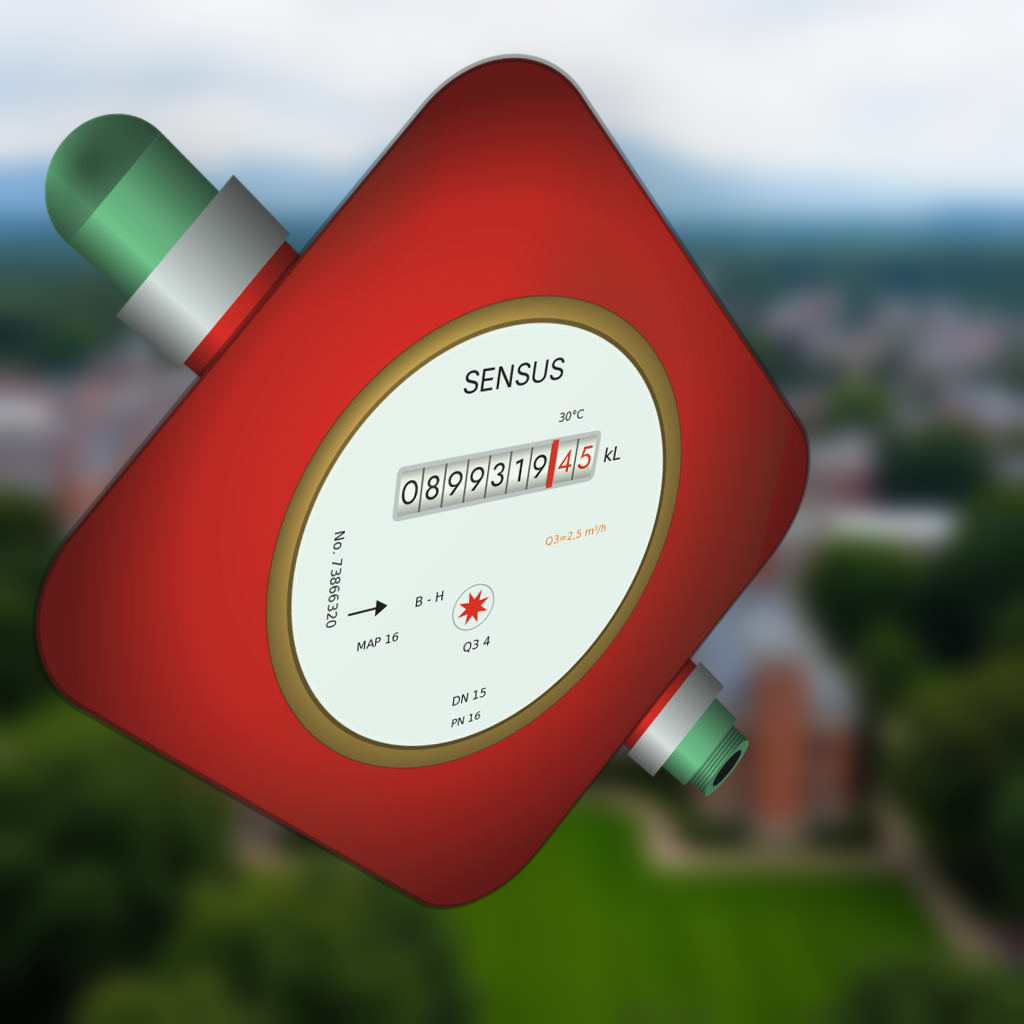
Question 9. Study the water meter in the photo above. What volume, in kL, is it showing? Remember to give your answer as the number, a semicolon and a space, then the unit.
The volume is 899319.45; kL
